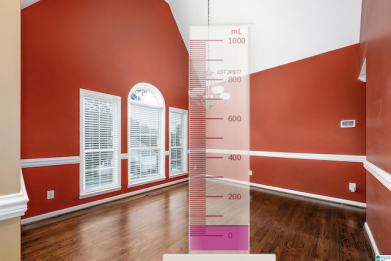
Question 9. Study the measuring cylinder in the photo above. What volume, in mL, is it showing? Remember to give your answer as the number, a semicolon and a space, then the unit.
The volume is 50; mL
